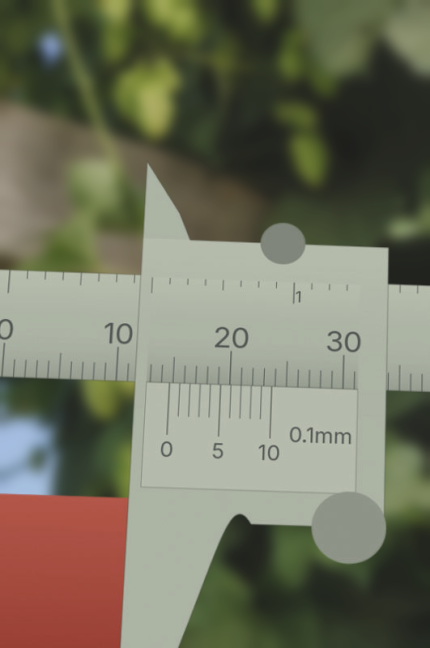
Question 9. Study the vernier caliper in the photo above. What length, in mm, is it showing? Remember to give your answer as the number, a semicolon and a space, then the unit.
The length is 14.7; mm
